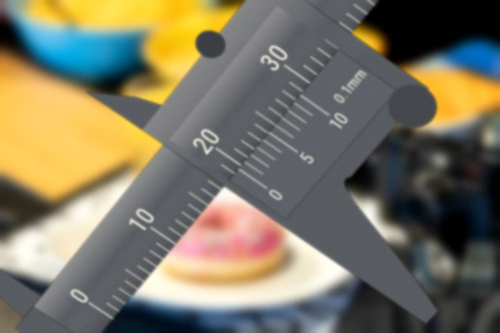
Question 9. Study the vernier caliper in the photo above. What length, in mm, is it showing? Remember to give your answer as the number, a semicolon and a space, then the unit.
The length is 19.6; mm
